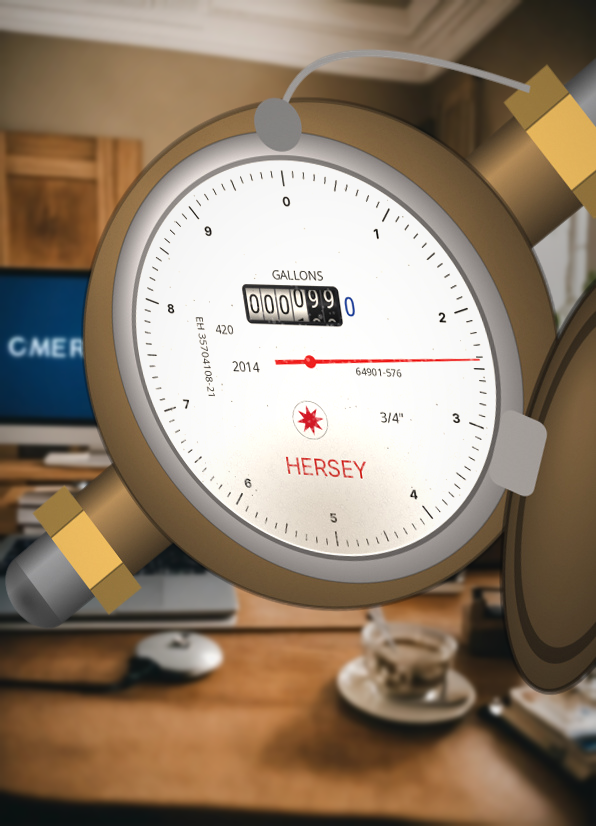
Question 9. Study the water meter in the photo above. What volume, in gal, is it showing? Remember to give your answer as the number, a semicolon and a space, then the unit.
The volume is 992.4; gal
